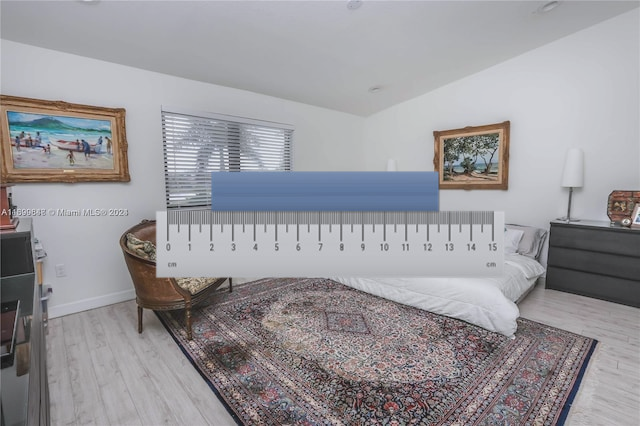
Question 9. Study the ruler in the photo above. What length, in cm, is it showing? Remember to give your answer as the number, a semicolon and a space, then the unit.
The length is 10.5; cm
